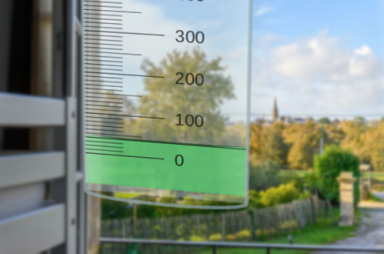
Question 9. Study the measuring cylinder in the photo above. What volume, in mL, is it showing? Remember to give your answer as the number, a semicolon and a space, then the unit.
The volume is 40; mL
